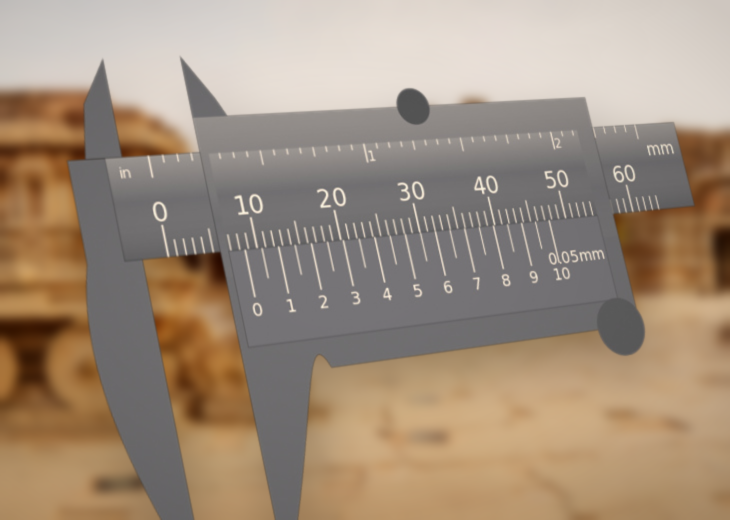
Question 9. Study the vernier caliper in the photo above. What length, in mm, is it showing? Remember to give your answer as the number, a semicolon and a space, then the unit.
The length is 8.6; mm
